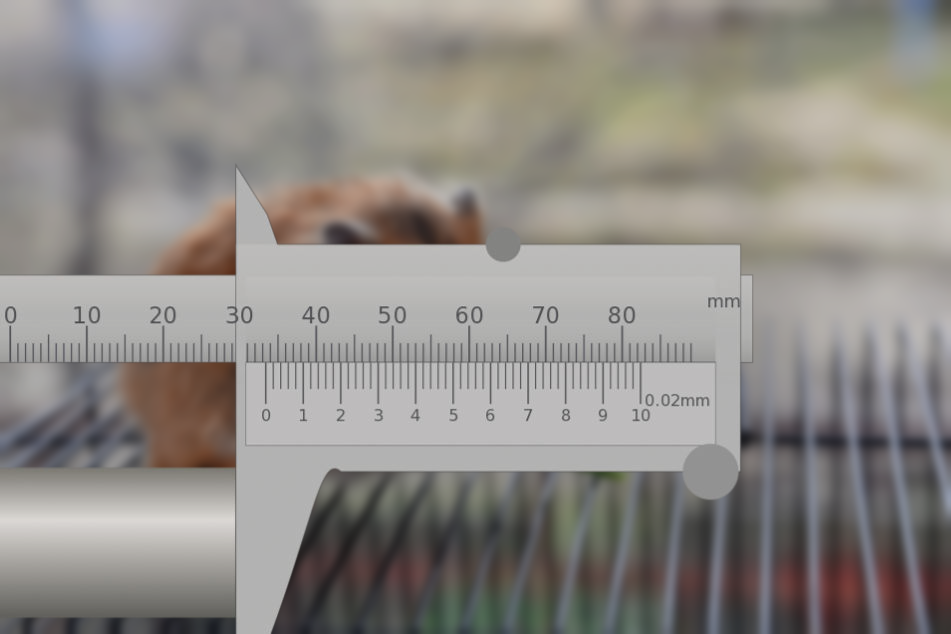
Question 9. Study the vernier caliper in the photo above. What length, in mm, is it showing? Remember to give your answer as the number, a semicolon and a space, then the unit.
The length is 33.4; mm
